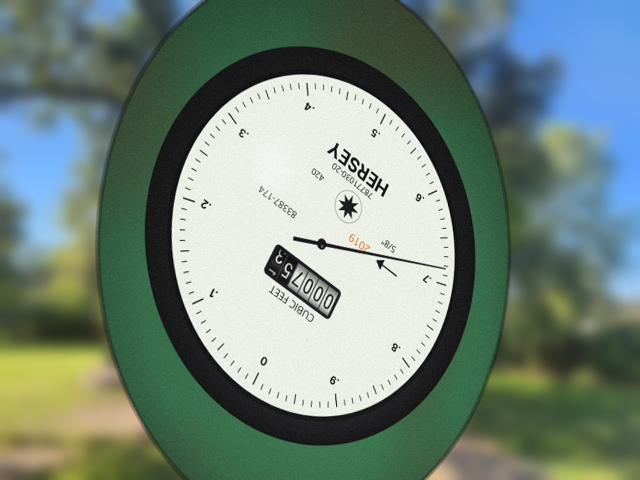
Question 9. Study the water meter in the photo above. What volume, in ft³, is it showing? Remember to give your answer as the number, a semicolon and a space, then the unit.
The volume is 752.68; ft³
